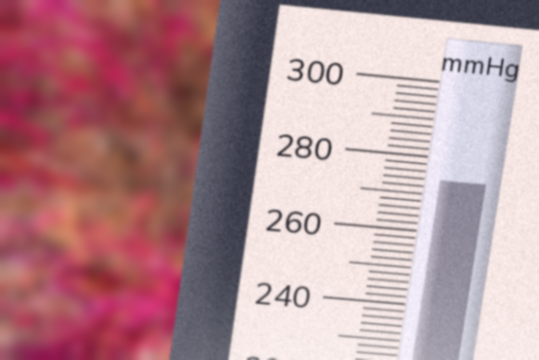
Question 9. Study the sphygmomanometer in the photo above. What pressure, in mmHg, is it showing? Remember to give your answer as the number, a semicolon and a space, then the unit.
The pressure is 274; mmHg
